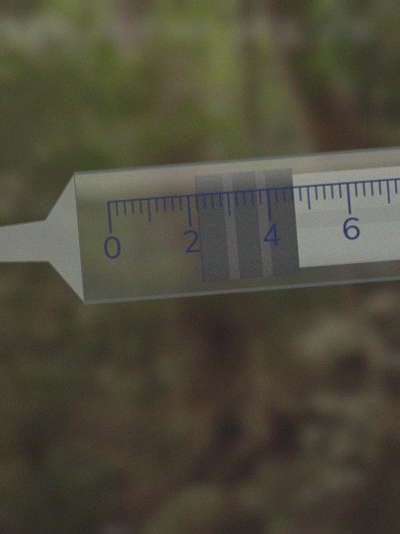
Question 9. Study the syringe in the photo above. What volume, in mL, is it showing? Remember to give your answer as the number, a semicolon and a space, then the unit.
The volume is 2.2; mL
